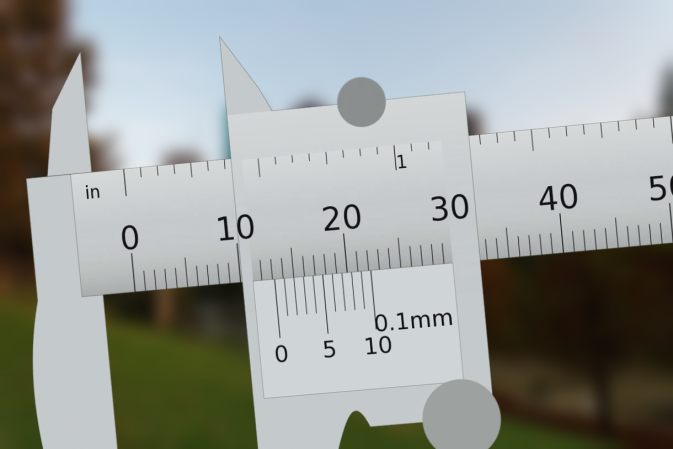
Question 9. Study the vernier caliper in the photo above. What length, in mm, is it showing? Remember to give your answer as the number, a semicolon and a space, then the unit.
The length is 13.2; mm
